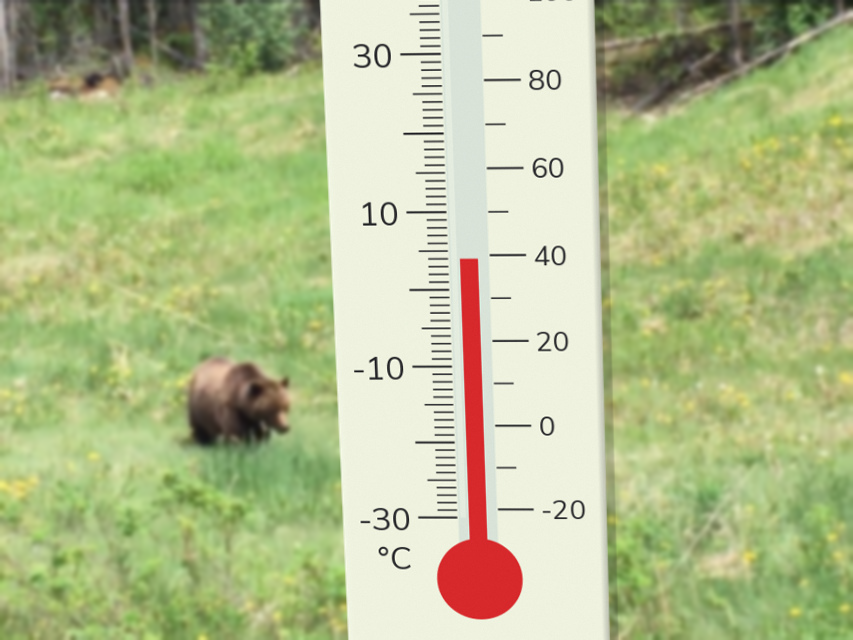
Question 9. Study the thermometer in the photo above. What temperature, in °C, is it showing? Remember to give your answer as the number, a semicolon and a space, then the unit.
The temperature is 4; °C
